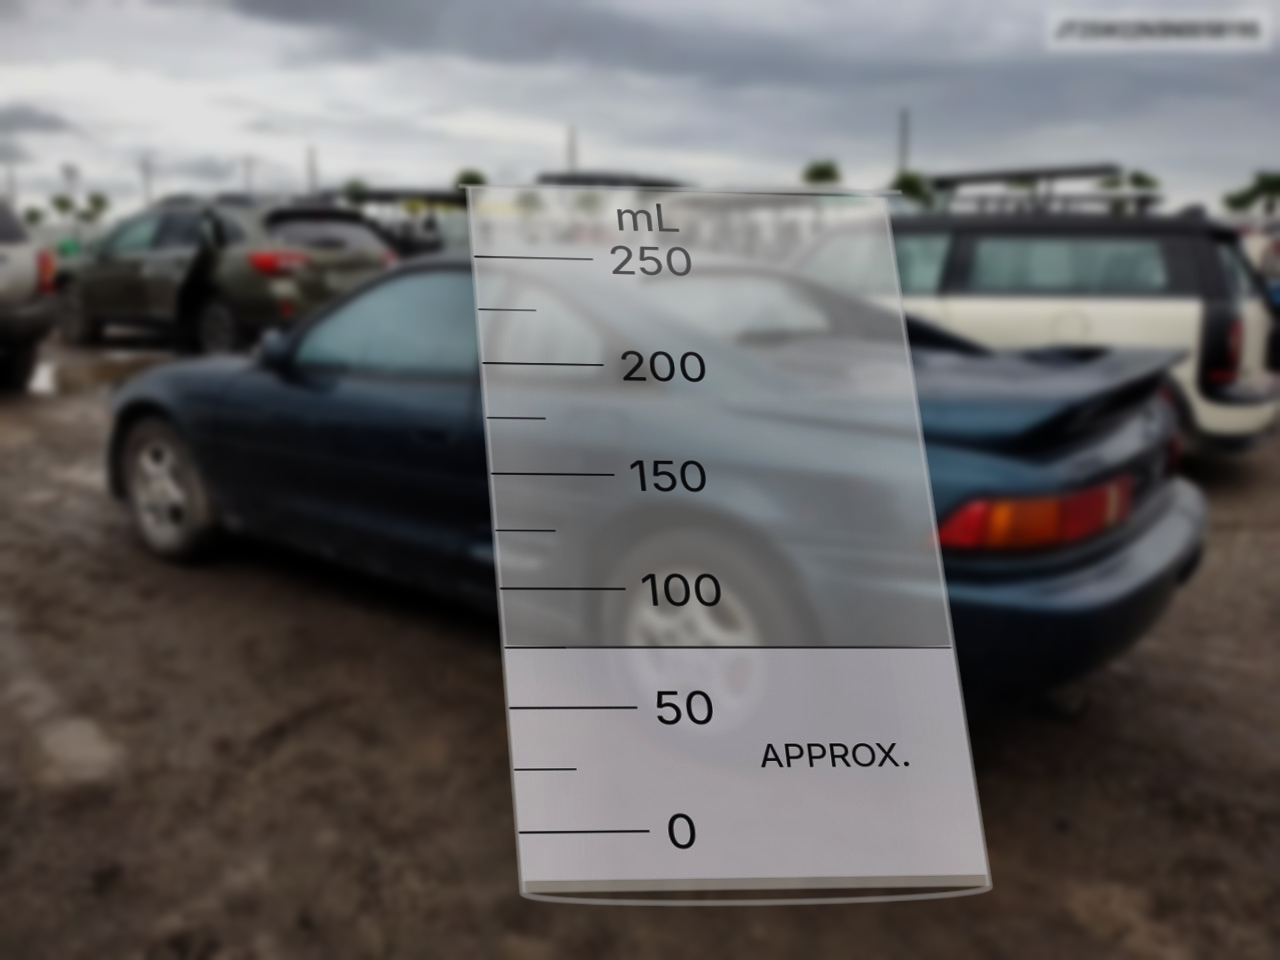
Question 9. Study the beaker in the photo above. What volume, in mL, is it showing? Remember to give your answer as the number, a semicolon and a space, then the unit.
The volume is 75; mL
